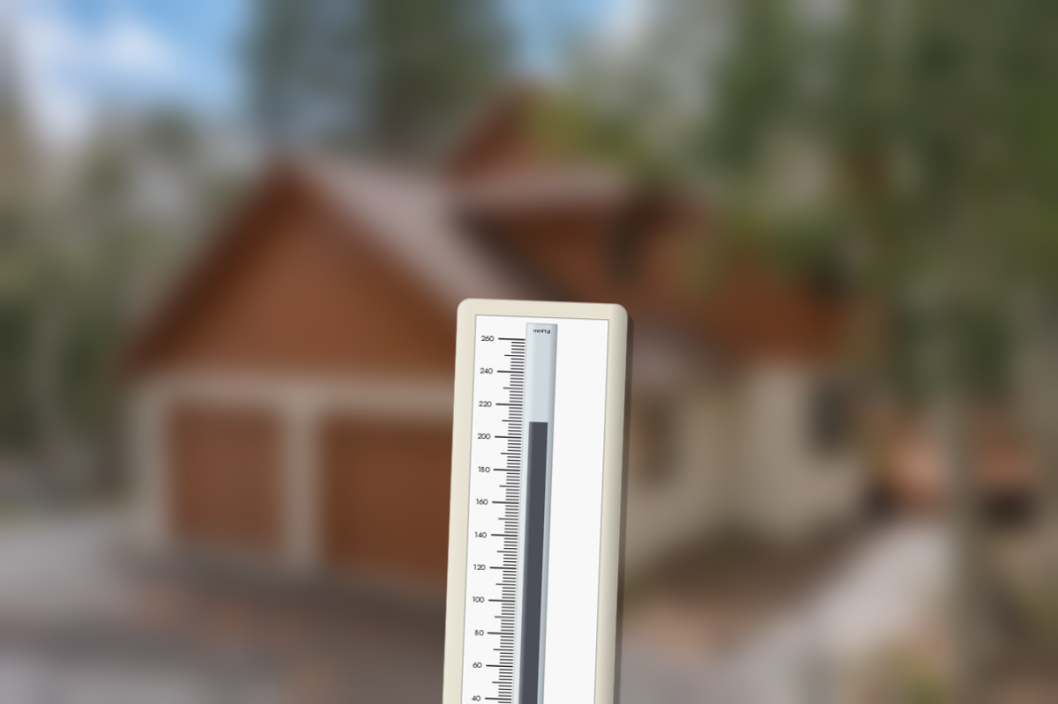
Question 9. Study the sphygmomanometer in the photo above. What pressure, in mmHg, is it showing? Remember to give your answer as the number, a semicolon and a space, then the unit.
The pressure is 210; mmHg
